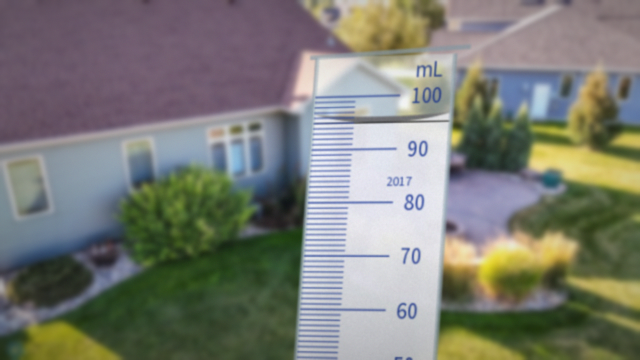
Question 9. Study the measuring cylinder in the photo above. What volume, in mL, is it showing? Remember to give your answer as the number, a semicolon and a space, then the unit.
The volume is 95; mL
